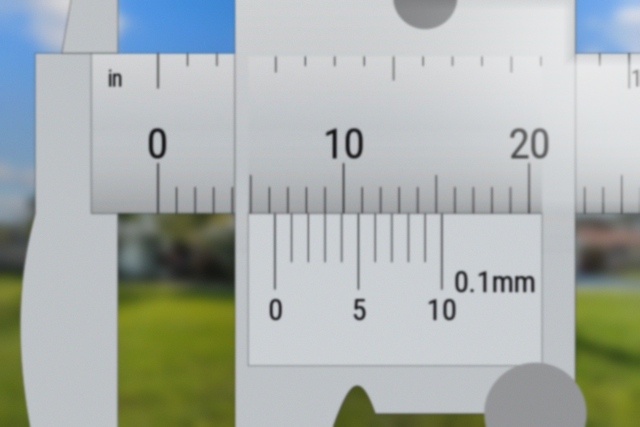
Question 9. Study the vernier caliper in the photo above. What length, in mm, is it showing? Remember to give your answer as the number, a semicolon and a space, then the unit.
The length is 6.3; mm
